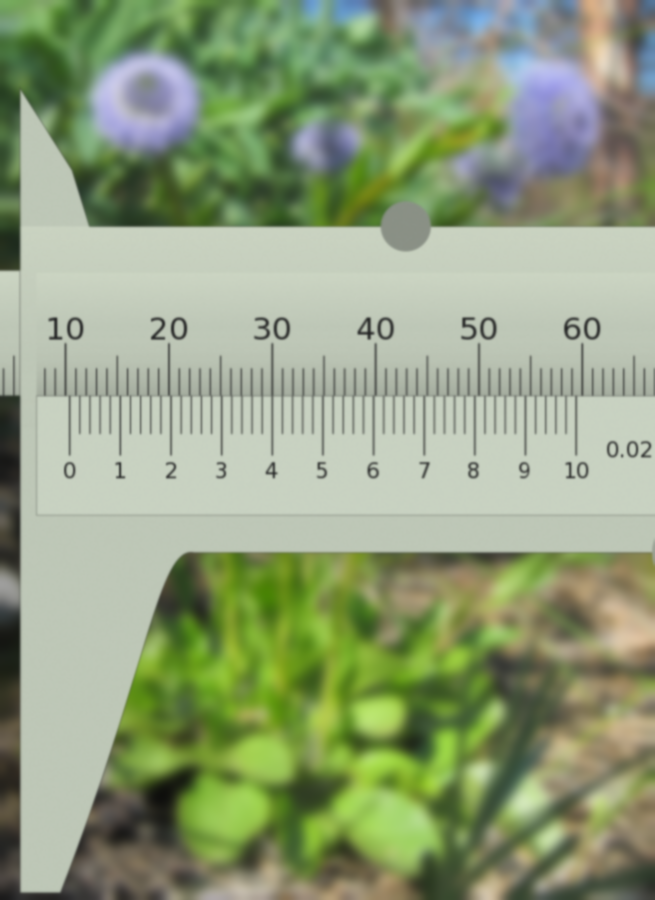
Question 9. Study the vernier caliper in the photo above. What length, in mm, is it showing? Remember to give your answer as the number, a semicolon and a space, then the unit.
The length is 10.4; mm
